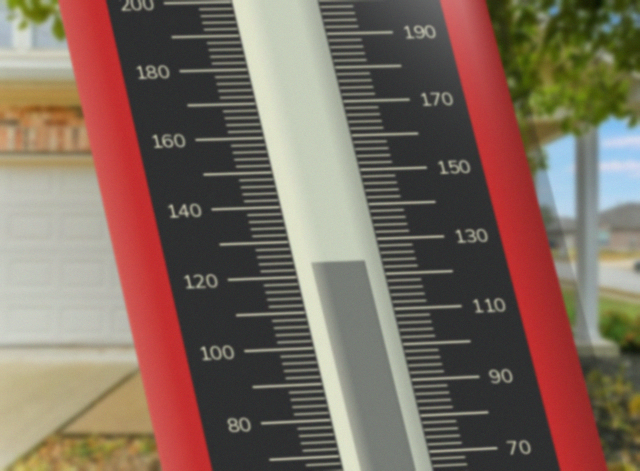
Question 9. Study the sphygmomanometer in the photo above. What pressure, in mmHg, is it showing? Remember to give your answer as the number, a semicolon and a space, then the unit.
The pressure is 124; mmHg
